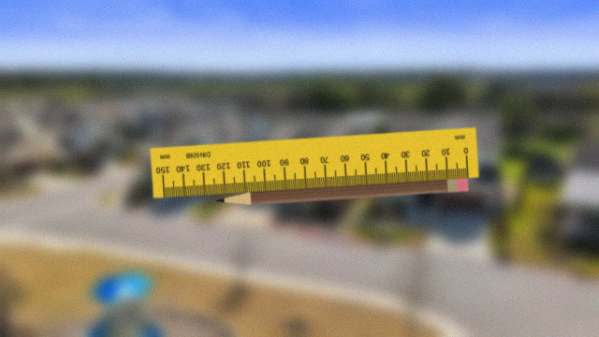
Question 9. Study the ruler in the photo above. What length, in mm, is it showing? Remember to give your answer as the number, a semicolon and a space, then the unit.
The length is 125; mm
